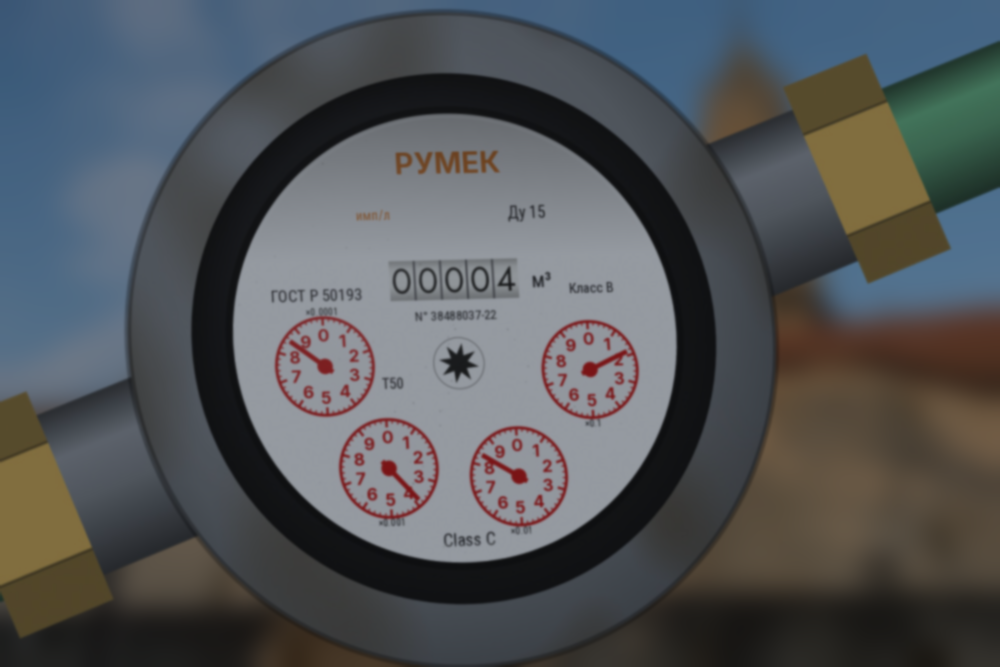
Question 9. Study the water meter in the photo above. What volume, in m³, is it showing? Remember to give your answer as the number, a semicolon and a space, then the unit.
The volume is 4.1838; m³
